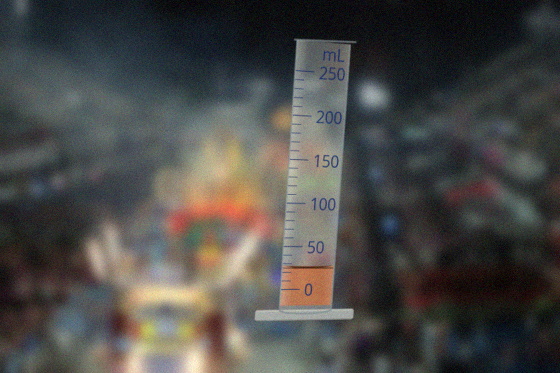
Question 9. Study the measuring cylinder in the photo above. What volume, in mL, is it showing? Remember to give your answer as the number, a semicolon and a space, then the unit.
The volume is 25; mL
